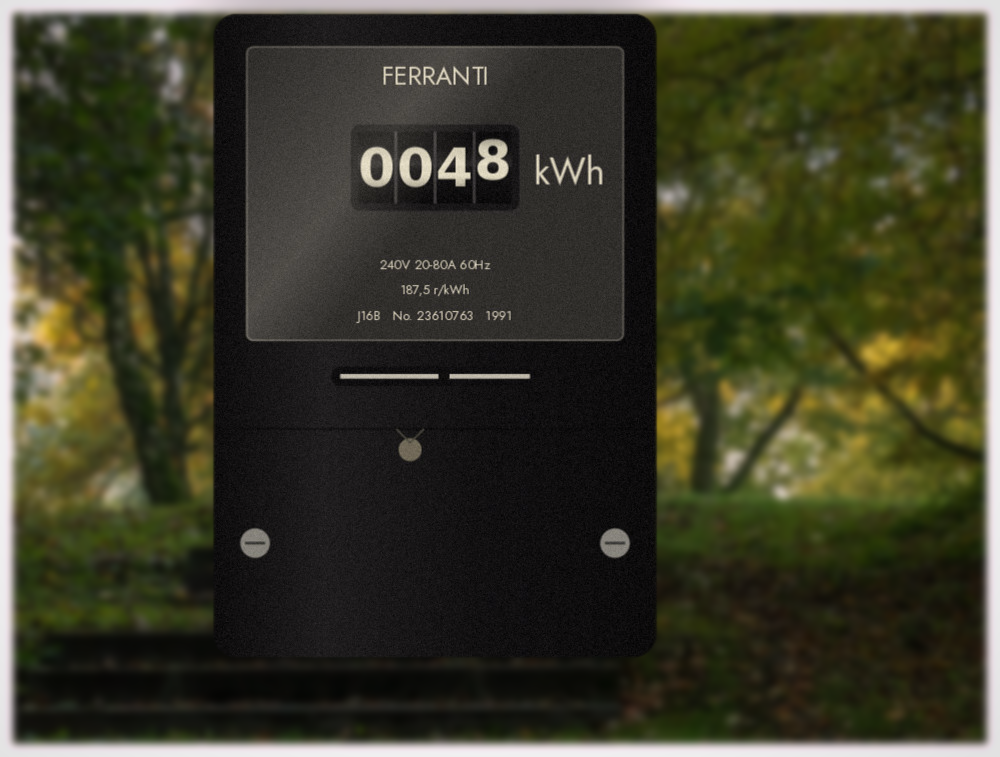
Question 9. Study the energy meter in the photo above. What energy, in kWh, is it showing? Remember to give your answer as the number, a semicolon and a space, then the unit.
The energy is 48; kWh
